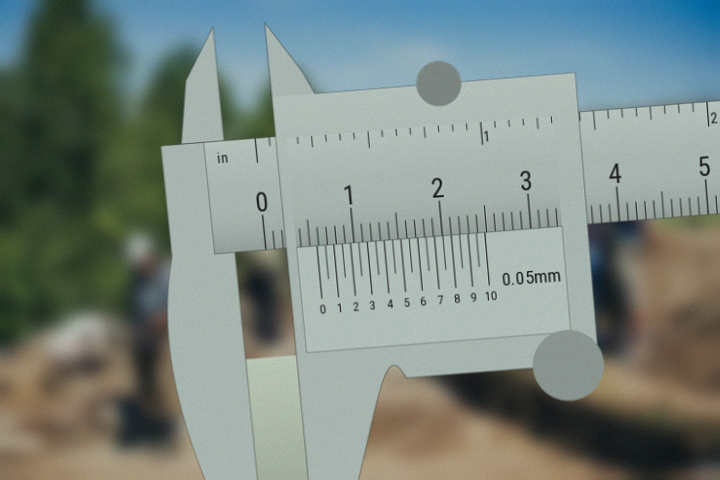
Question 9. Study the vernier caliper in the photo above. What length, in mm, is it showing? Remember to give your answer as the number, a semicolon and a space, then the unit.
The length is 5.8; mm
